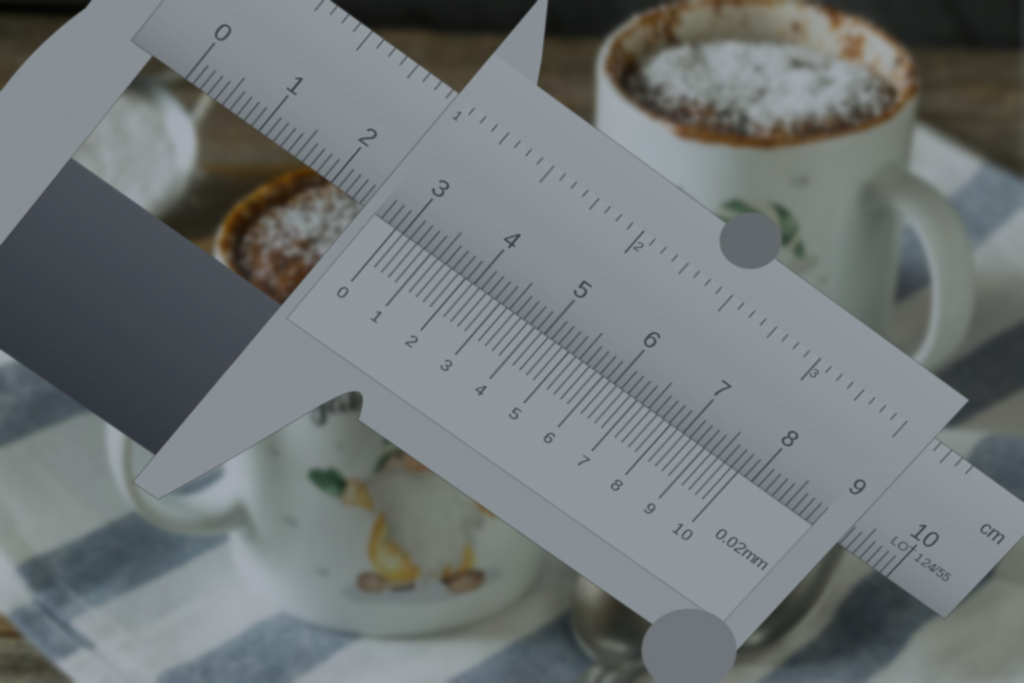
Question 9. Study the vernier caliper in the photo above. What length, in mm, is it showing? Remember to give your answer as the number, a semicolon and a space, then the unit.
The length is 29.0; mm
